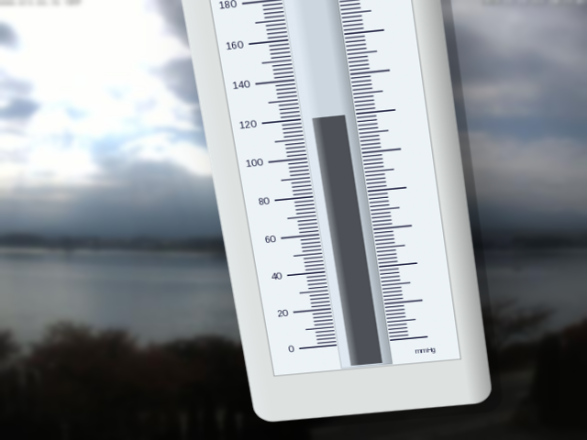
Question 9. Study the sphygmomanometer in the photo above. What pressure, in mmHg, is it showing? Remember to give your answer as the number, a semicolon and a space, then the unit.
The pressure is 120; mmHg
